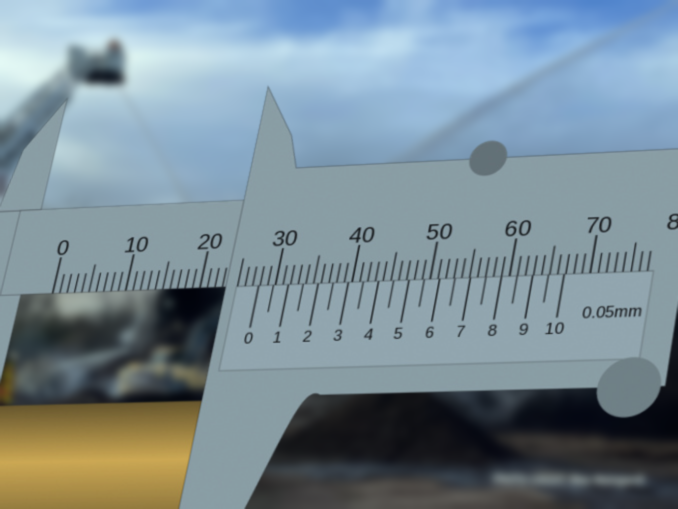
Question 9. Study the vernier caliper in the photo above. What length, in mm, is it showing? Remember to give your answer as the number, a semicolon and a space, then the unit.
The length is 27.8; mm
